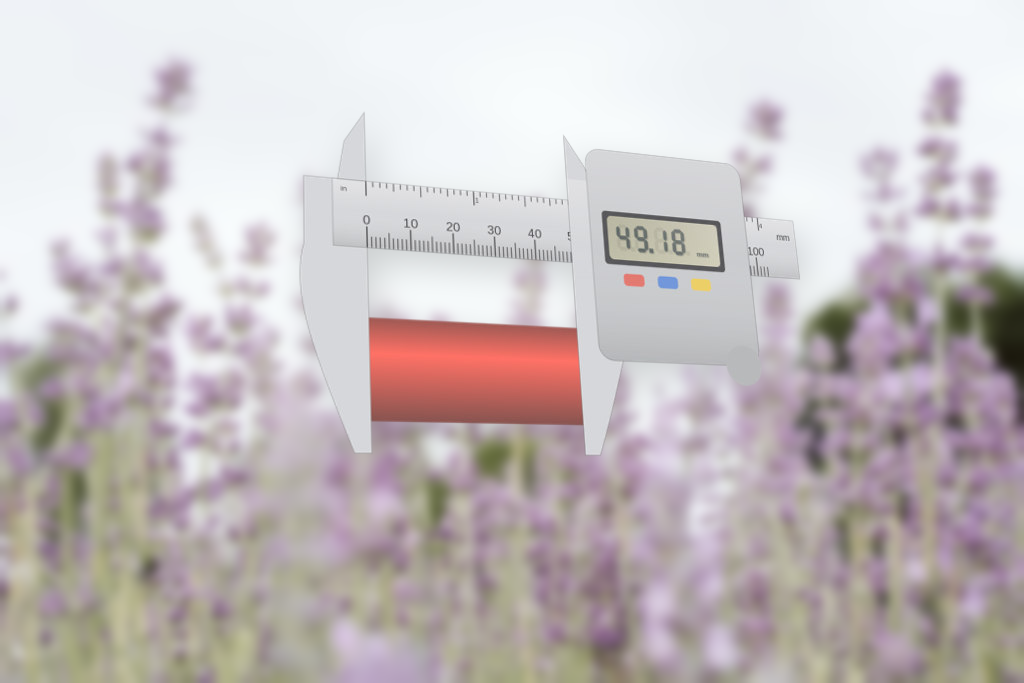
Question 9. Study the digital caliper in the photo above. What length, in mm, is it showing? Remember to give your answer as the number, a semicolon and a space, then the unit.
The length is 49.18; mm
